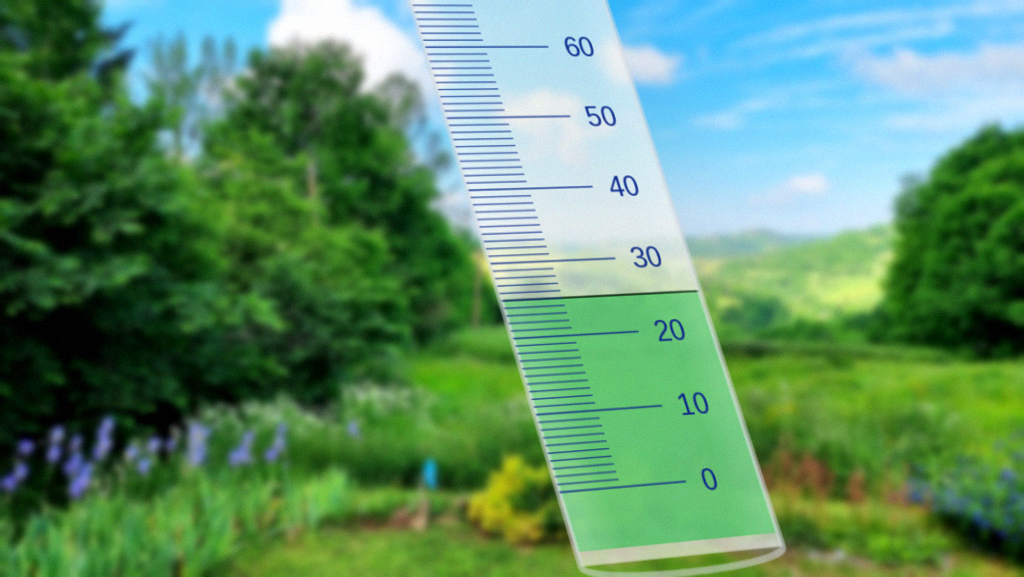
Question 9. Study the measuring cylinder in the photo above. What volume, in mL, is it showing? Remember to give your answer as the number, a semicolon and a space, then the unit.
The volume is 25; mL
